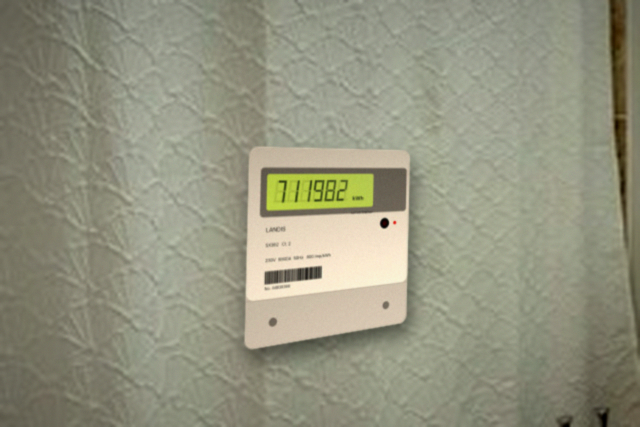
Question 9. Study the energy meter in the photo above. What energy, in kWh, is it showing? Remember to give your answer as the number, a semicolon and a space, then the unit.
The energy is 711982; kWh
